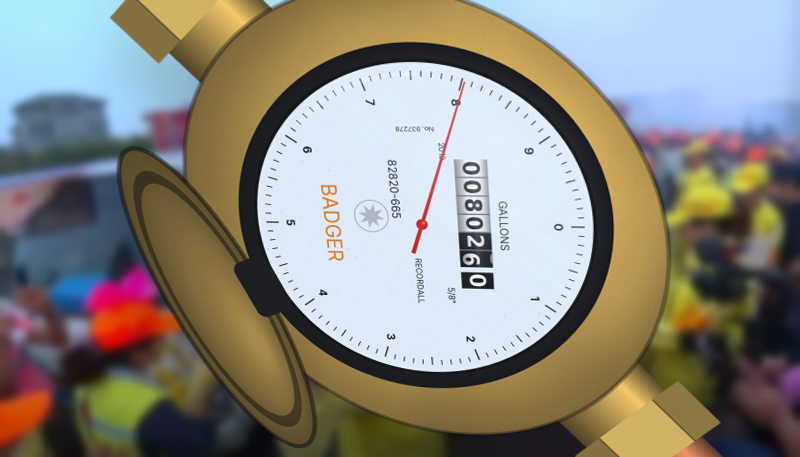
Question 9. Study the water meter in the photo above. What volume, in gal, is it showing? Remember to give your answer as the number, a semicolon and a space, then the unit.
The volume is 80258.0; gal
